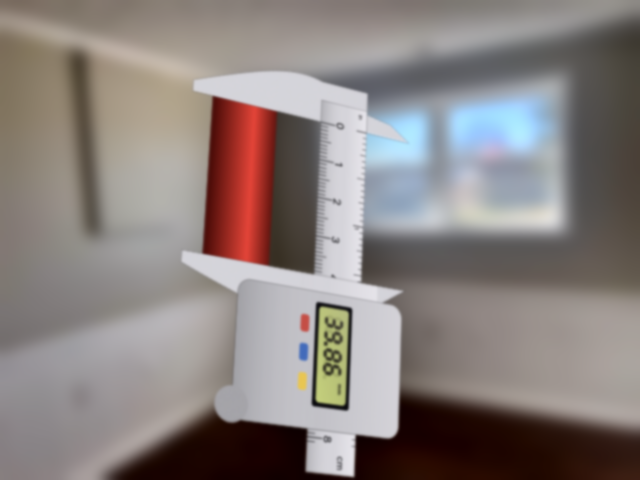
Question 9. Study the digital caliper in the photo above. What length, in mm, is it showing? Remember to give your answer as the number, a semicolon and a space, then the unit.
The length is 39.86; mm
